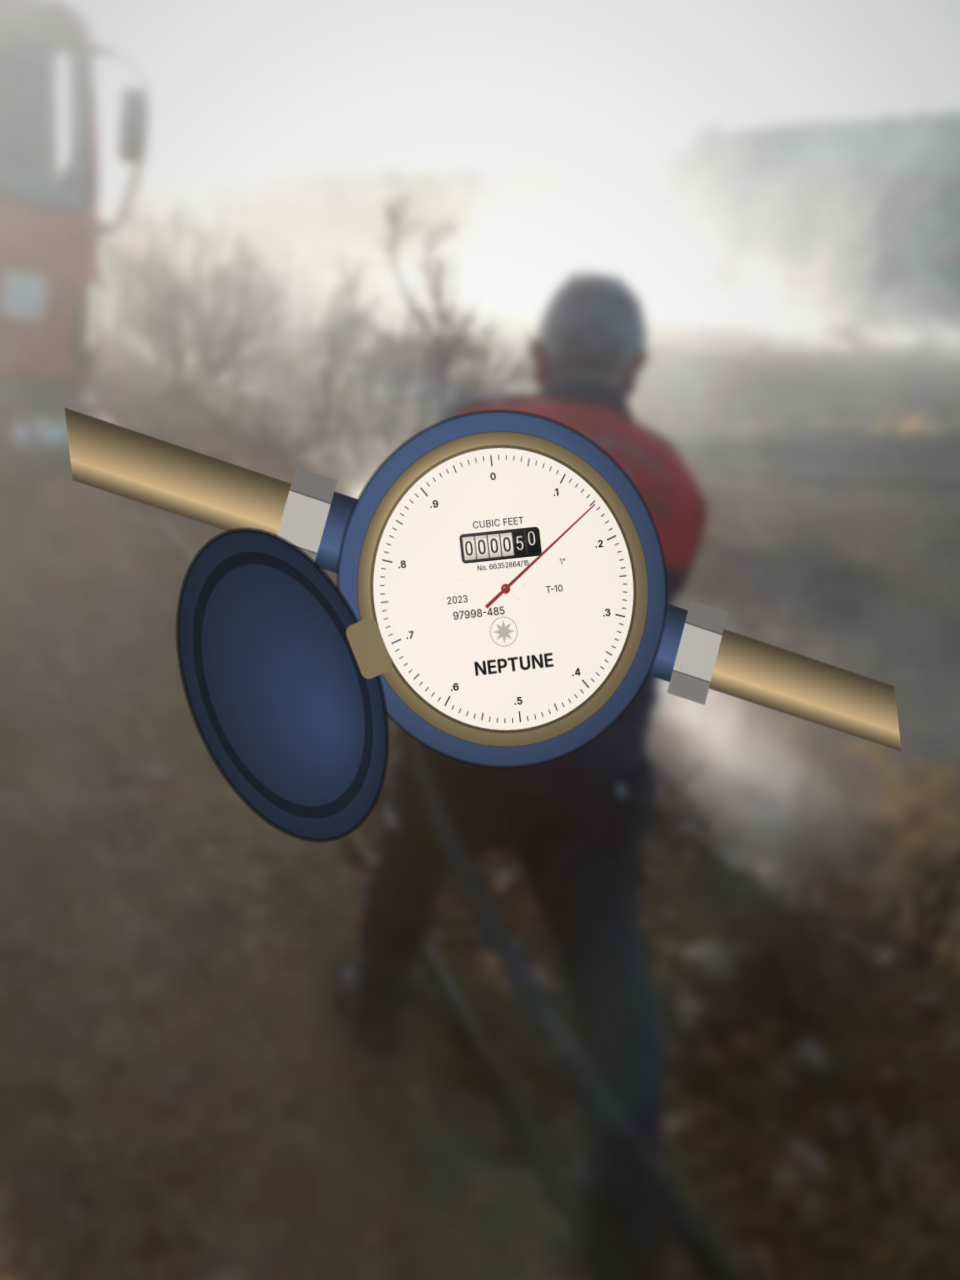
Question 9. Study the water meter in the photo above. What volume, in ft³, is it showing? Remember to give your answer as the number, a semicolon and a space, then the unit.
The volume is 50.15; ft³
